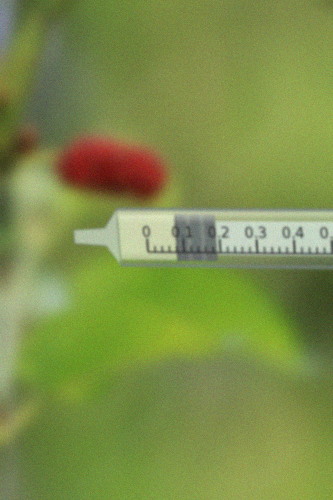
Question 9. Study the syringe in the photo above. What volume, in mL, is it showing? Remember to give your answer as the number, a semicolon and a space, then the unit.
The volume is 0.08; mL
